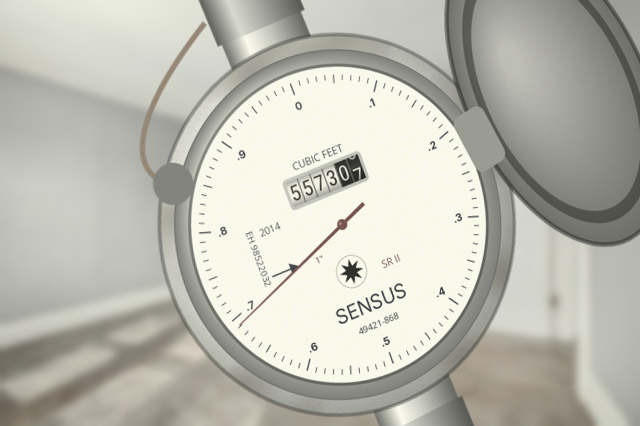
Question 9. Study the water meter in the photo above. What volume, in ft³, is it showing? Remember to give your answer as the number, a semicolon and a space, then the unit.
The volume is 557306.69; ft³
